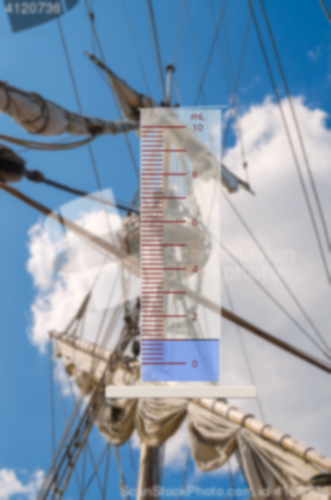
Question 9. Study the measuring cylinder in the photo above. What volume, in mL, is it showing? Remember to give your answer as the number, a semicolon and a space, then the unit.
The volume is 1; mL
